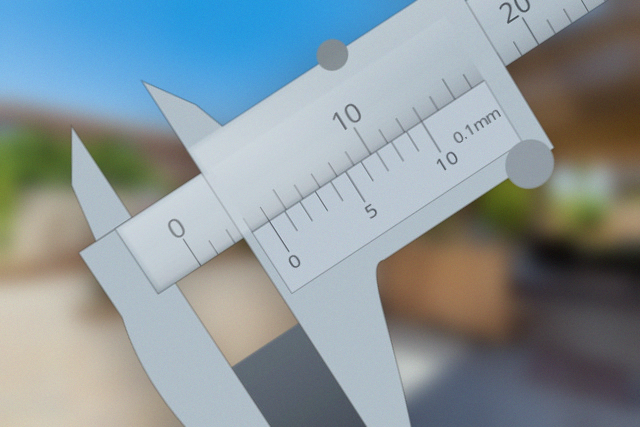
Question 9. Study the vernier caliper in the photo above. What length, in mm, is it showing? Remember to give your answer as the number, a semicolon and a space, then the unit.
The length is 4.0; mm
